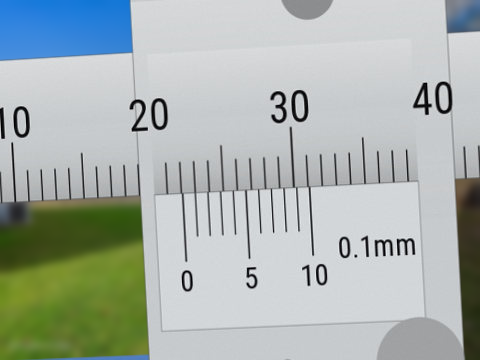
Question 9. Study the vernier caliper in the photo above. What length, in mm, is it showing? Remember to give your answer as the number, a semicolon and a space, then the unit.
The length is 22.1; mm
